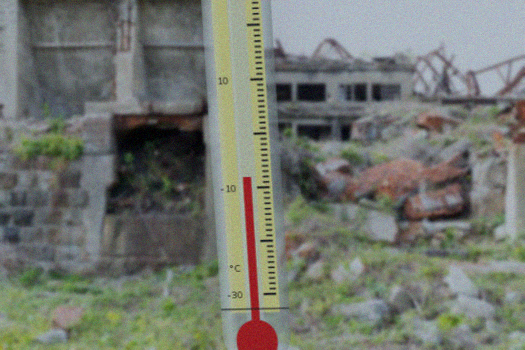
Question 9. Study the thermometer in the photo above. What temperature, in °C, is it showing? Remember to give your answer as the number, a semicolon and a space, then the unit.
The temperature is -8; °C
